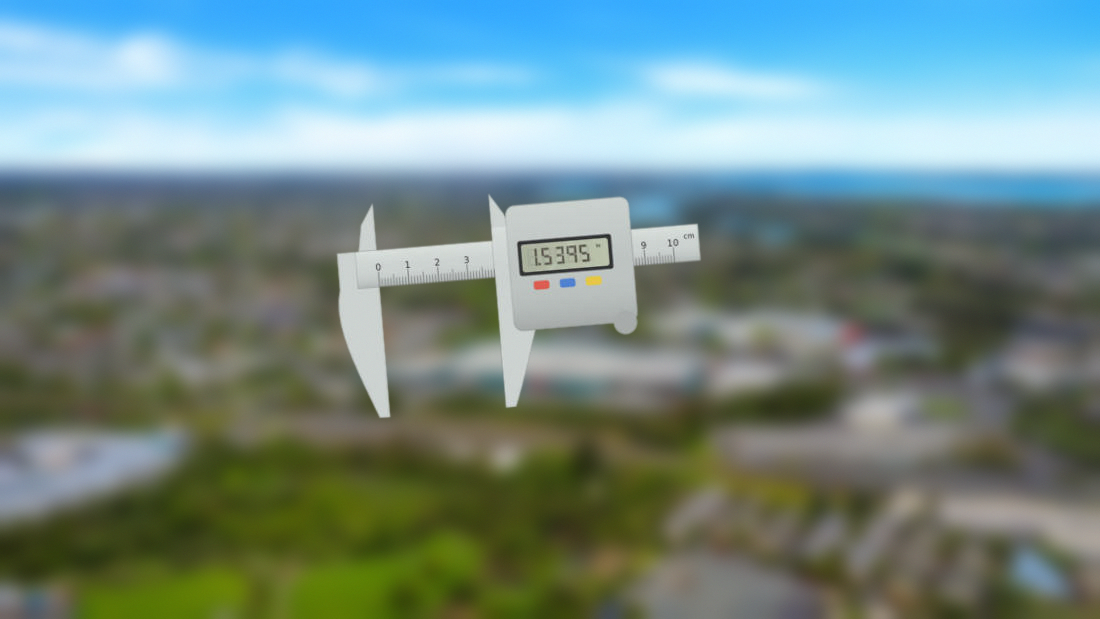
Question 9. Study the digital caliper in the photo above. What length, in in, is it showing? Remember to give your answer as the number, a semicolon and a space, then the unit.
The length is 1.5395; in
